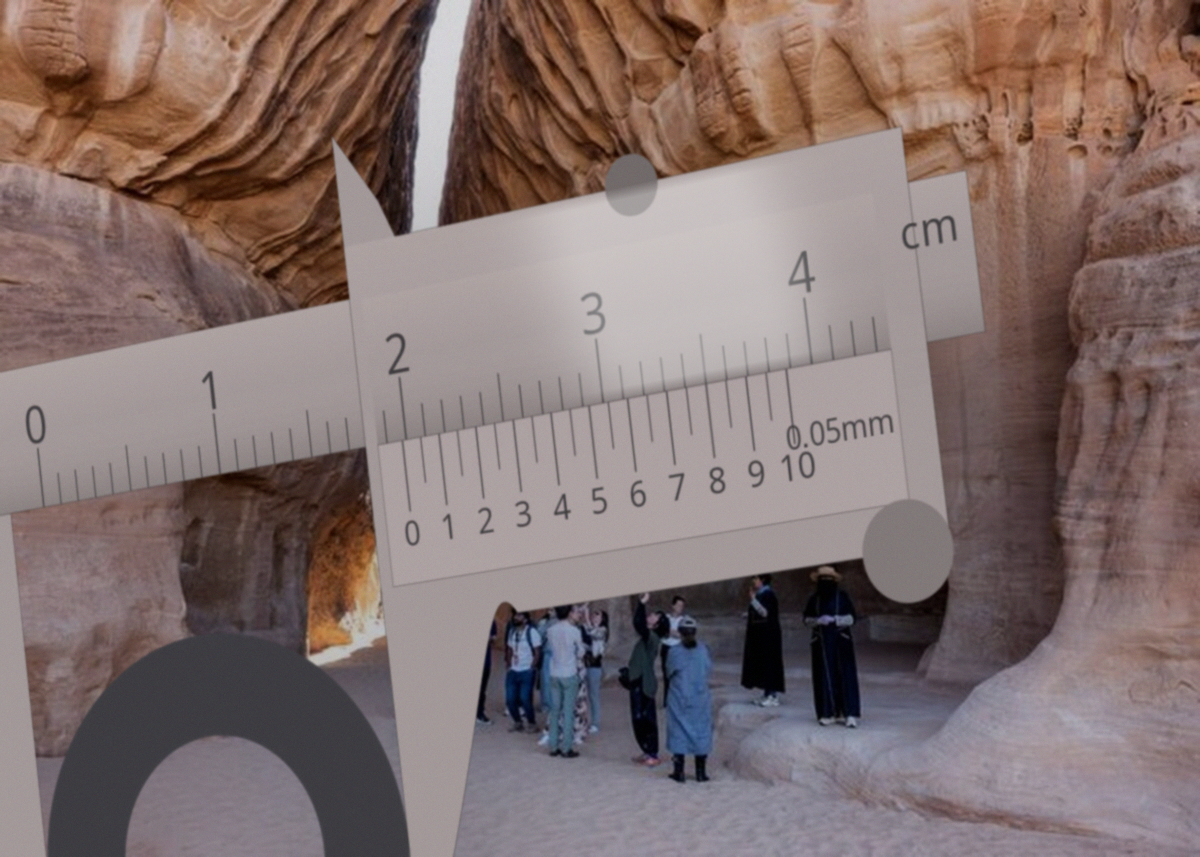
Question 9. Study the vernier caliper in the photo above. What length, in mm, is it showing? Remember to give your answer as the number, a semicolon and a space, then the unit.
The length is 19.8; mm
